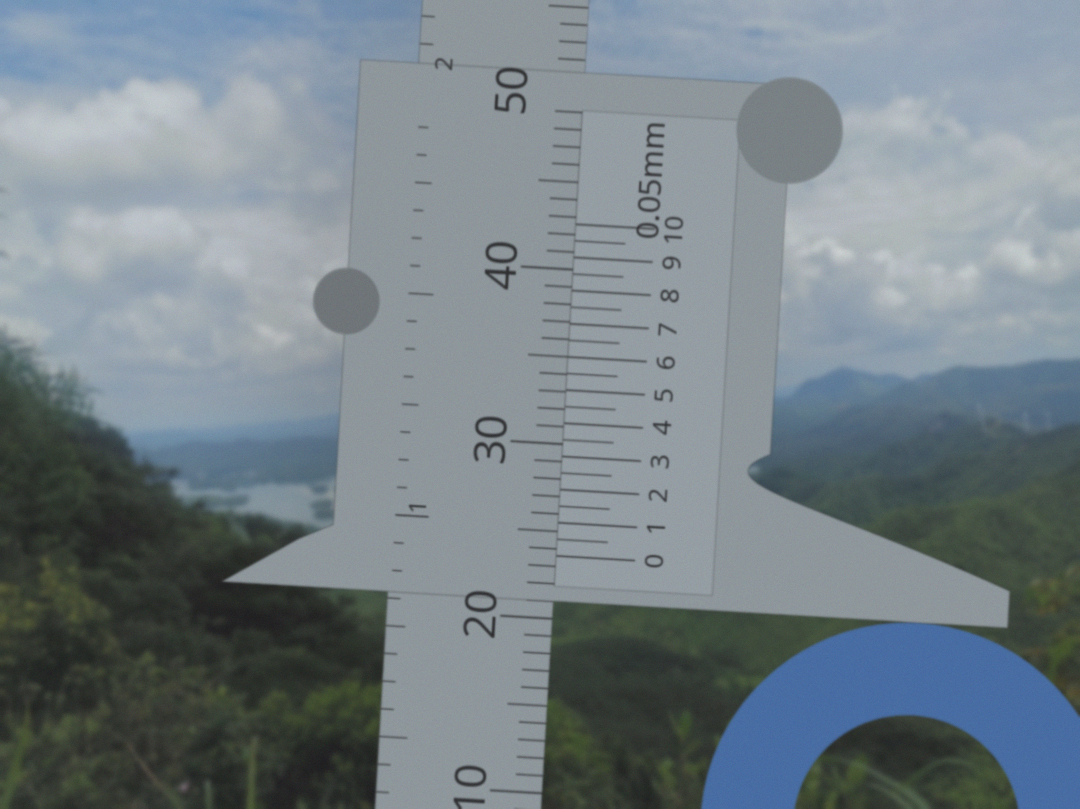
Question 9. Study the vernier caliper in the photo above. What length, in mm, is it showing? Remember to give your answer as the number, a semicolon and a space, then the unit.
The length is 23.6; mm
